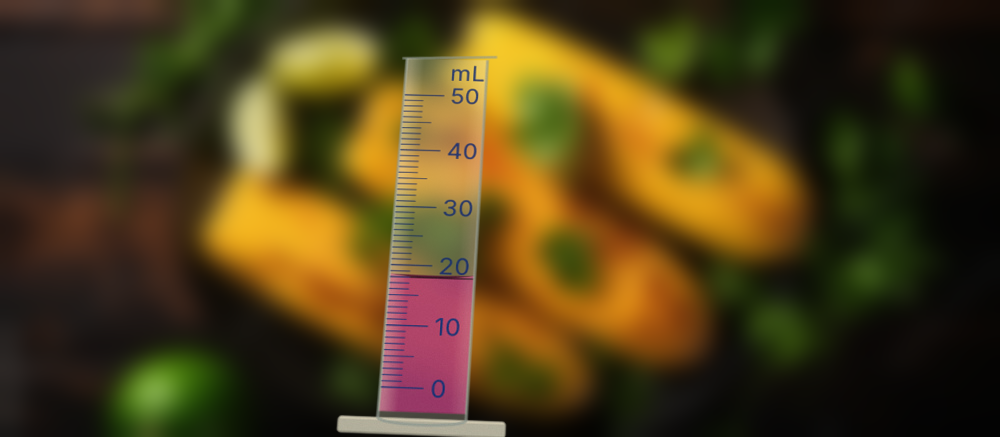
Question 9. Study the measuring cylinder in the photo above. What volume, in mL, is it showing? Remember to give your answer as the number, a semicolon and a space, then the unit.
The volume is 18; mL
